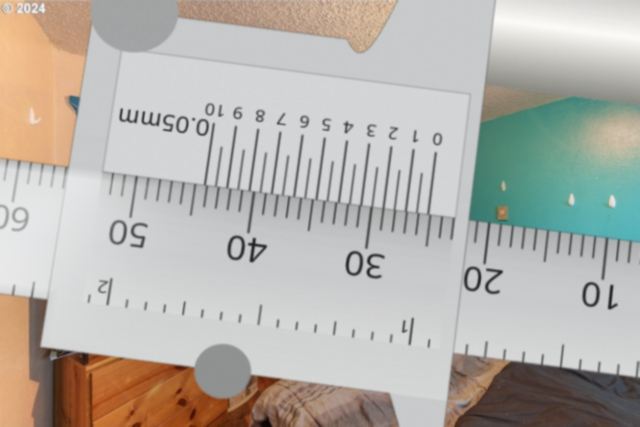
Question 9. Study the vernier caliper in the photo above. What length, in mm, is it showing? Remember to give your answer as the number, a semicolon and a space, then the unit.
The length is 25.2; mm
